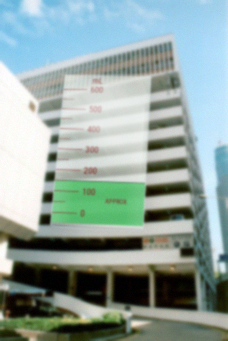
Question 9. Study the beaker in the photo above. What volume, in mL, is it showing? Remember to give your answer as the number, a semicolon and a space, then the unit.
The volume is 150; mL
